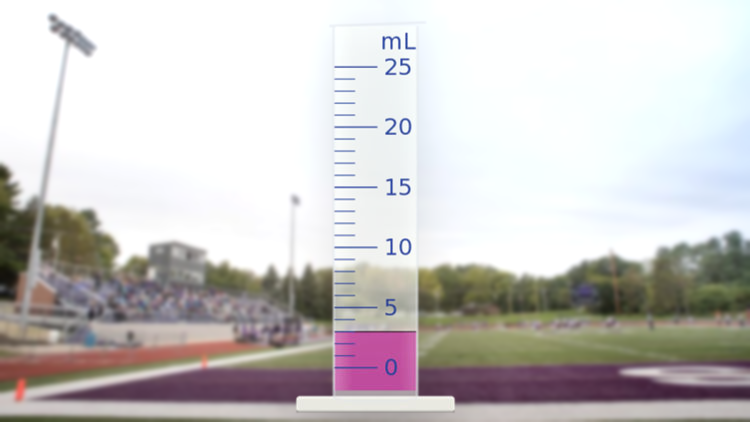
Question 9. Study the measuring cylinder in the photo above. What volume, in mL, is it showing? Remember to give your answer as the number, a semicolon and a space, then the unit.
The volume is 3; mL
